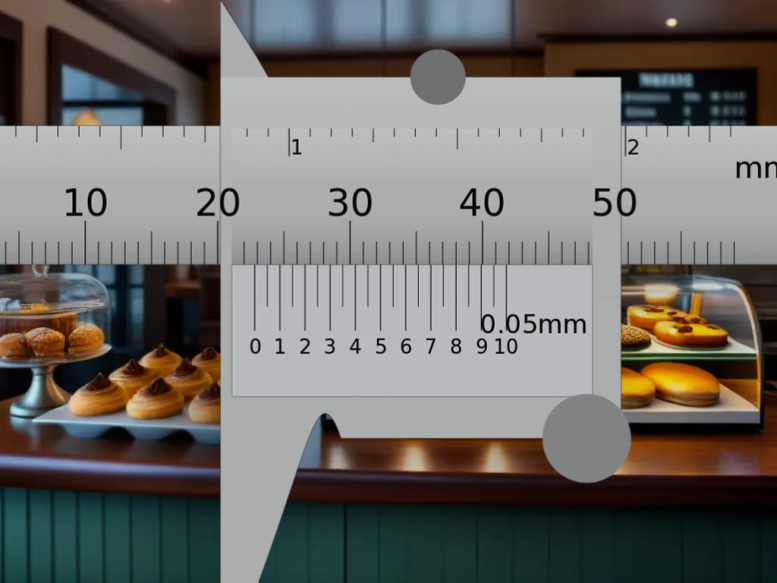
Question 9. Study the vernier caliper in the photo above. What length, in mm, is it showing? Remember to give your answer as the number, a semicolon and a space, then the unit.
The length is 22.8; mm
